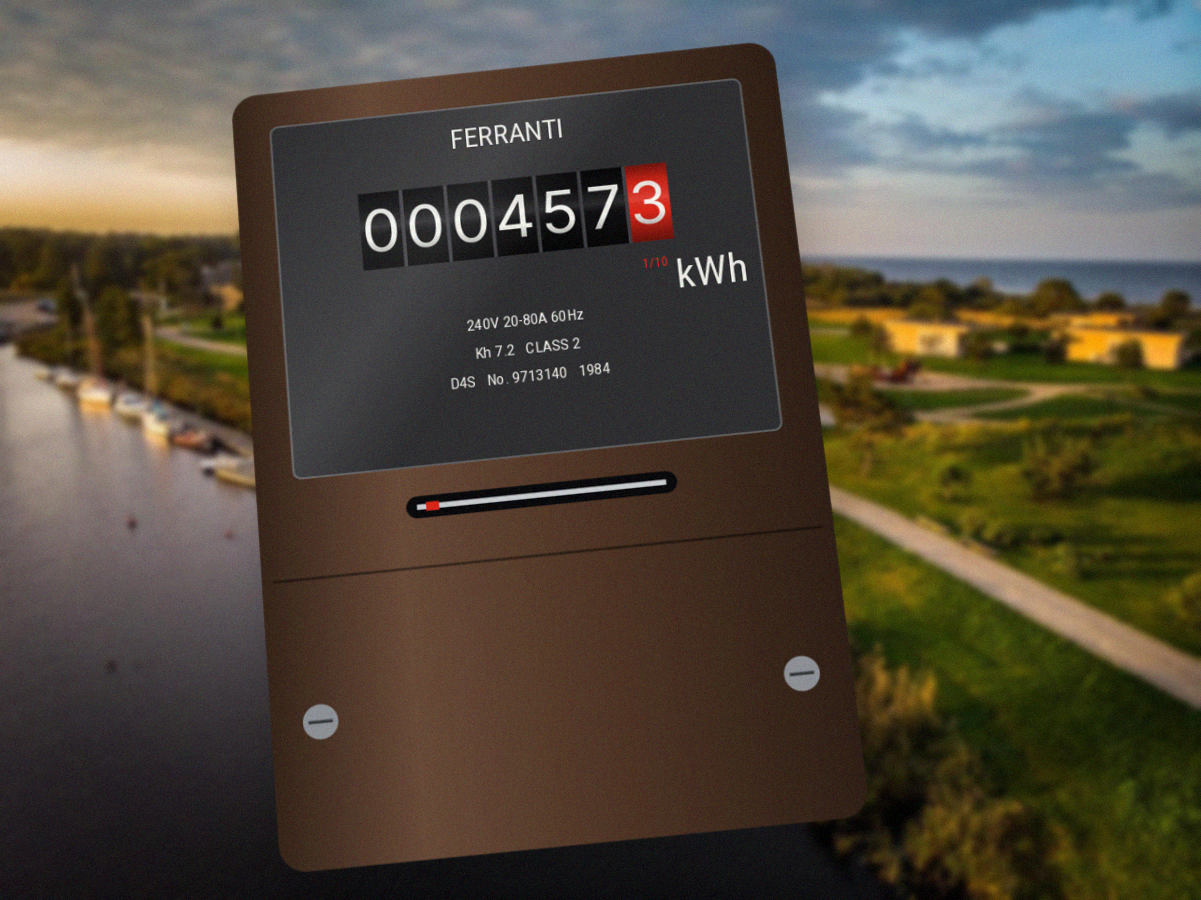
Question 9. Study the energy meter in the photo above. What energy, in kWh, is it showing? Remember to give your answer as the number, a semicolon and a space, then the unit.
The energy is 457.3; kWh
